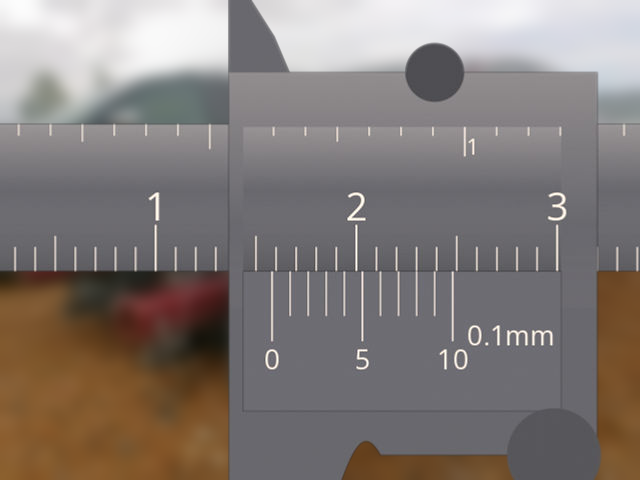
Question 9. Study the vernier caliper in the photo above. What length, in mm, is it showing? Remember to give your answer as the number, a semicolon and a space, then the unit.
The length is 15.8; mm
